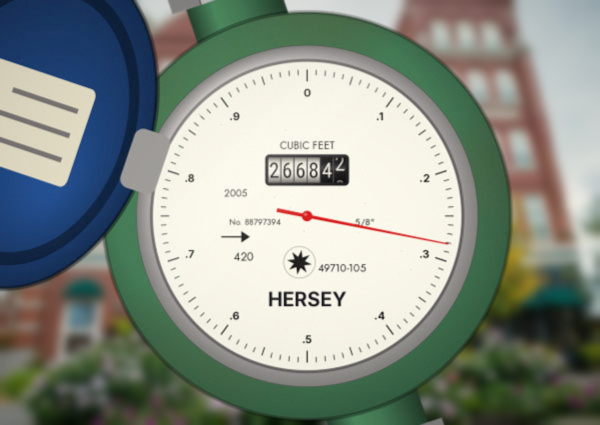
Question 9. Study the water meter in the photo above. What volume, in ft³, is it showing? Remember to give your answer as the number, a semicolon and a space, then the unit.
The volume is 266842.28; ft³
